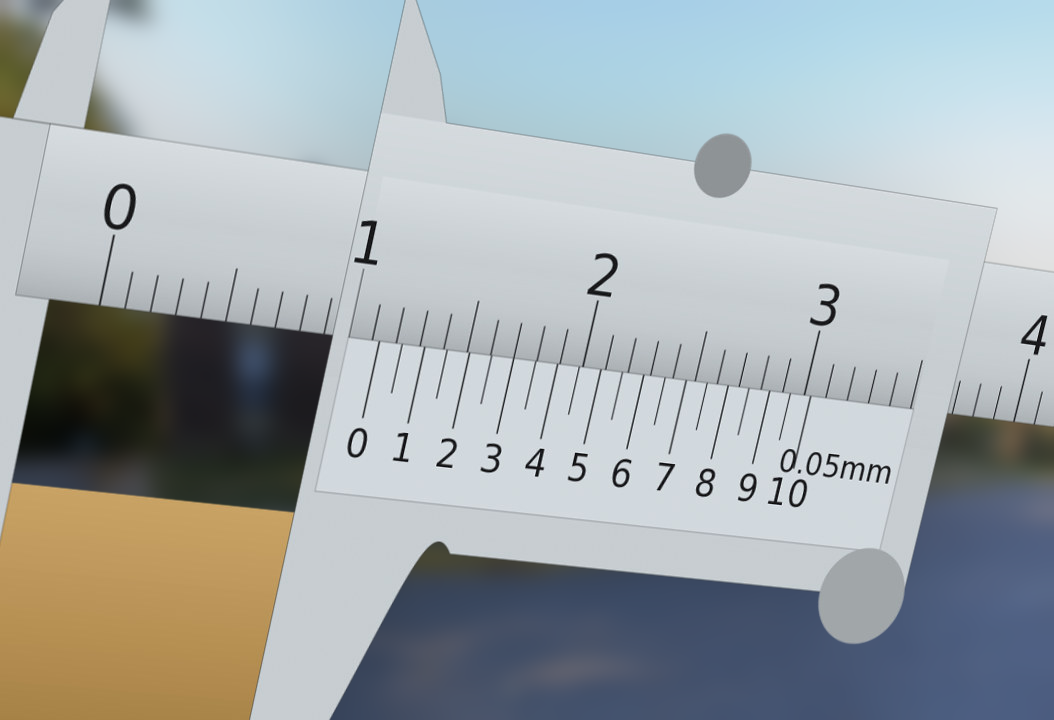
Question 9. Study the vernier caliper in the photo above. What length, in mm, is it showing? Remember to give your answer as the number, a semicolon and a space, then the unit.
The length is 11.3; mm
